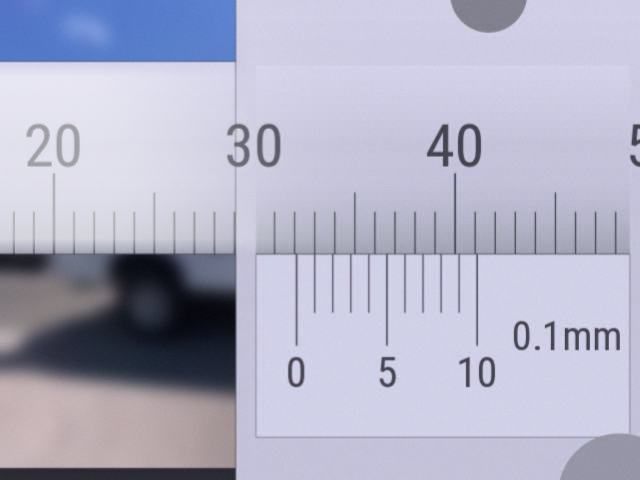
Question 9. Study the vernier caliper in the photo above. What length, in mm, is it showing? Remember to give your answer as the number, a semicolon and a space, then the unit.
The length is 32.1; mm
